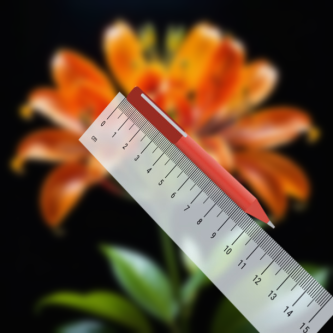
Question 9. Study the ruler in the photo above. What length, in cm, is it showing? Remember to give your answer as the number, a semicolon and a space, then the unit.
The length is 11; cm
